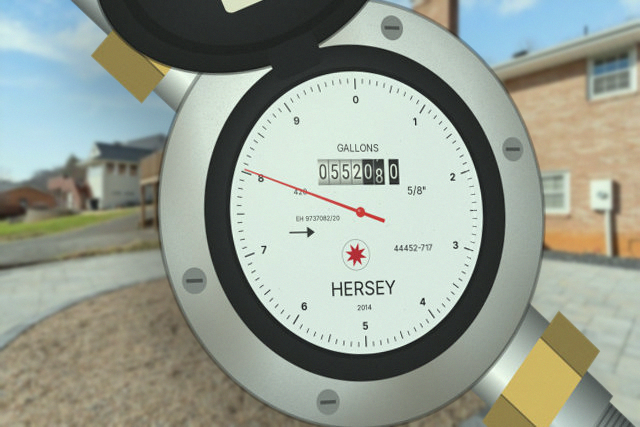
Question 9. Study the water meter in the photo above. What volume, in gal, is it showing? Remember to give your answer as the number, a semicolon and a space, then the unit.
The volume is 552078.0; gal
